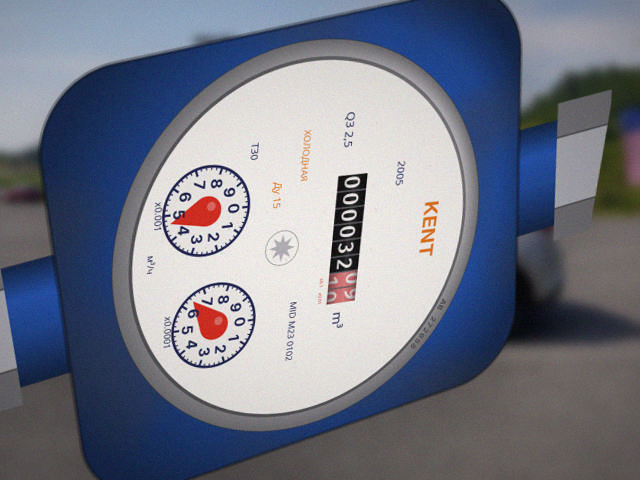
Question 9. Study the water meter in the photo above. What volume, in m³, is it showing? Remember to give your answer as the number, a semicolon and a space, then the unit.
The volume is 32.0946; m³
